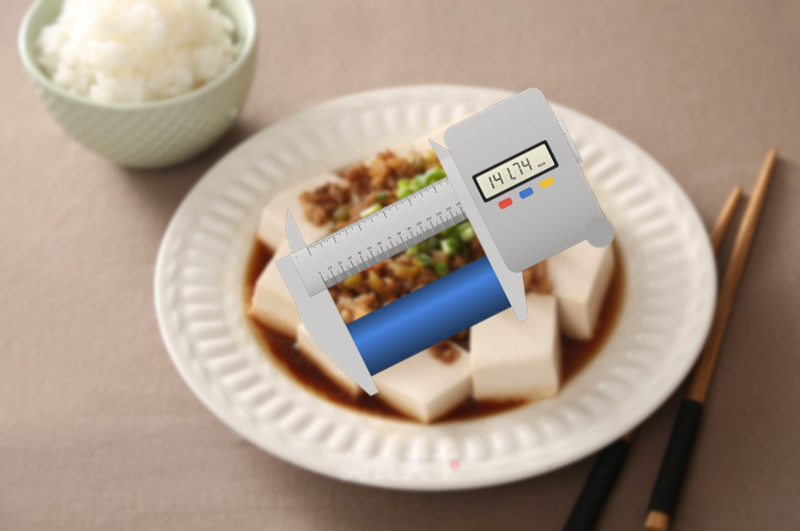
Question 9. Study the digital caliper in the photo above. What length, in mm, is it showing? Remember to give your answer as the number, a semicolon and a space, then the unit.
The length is 141.74; mm
